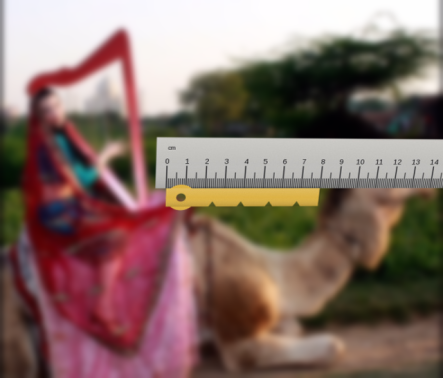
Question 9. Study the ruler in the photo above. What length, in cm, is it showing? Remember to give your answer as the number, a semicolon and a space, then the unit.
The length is 8; cm
